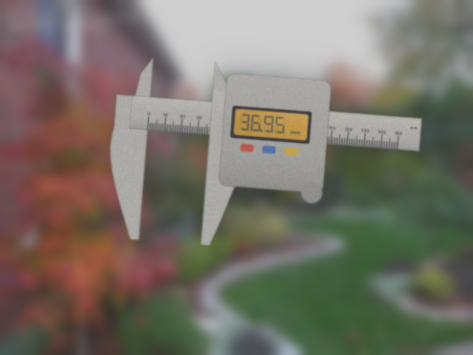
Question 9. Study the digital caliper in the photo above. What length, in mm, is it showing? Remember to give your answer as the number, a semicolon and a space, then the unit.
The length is 36.95; mm
